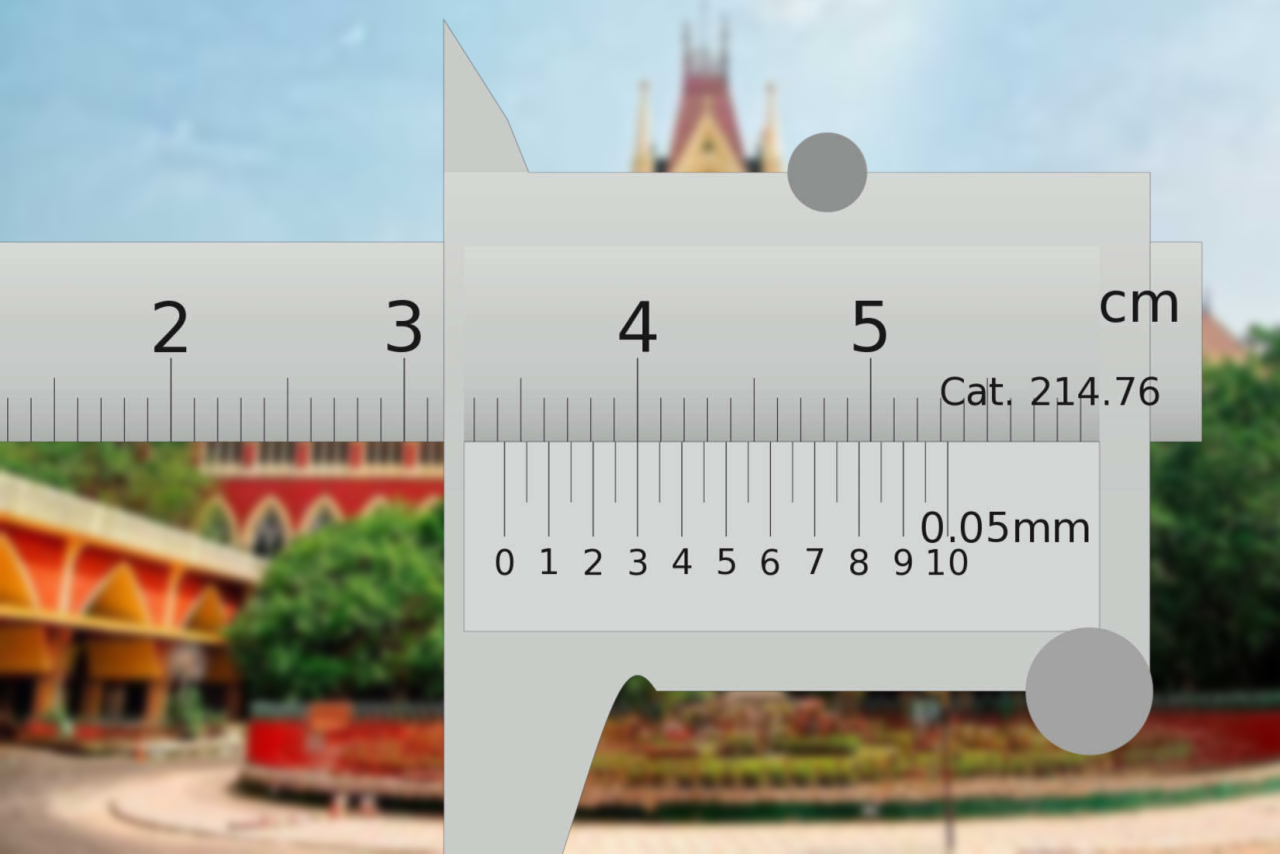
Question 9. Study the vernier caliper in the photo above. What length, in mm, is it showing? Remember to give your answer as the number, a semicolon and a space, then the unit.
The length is 34.3; mm
